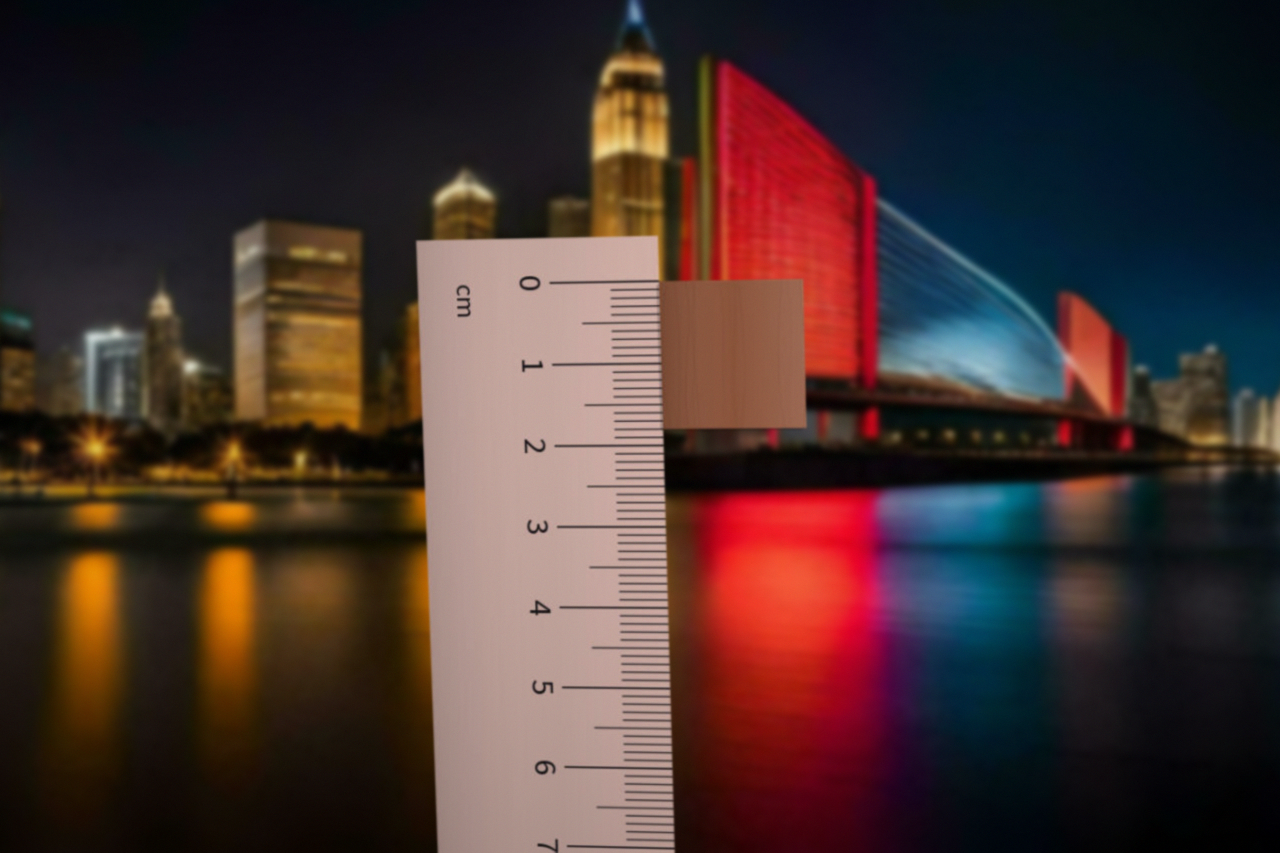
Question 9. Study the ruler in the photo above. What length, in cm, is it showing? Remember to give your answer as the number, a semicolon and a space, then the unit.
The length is 1.8; cm
